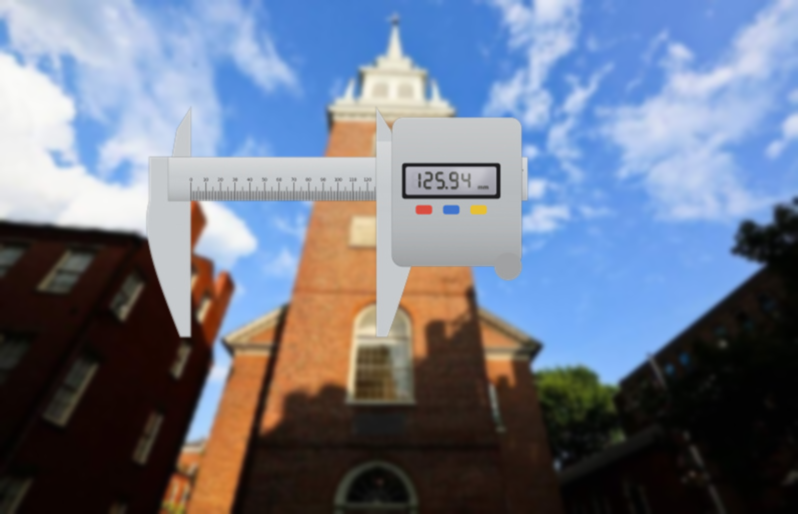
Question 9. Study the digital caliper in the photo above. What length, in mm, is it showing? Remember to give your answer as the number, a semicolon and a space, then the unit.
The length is 125.94; mm
